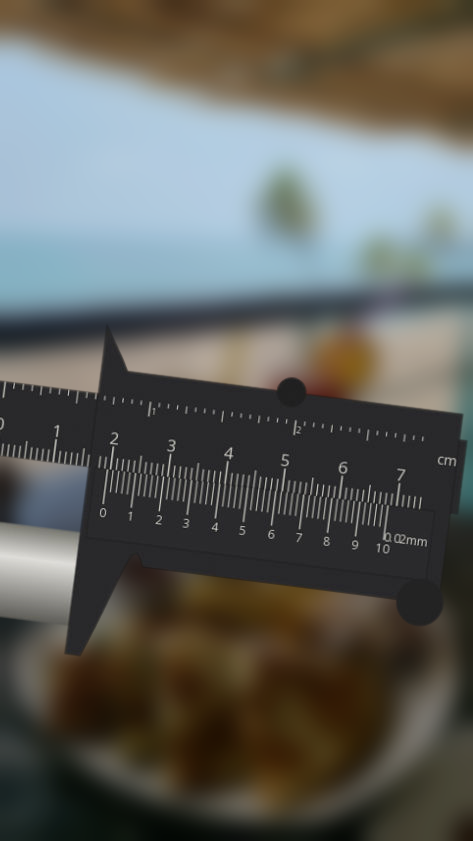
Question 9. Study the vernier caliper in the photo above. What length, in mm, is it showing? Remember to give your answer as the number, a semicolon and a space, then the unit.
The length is 19.5; mm
